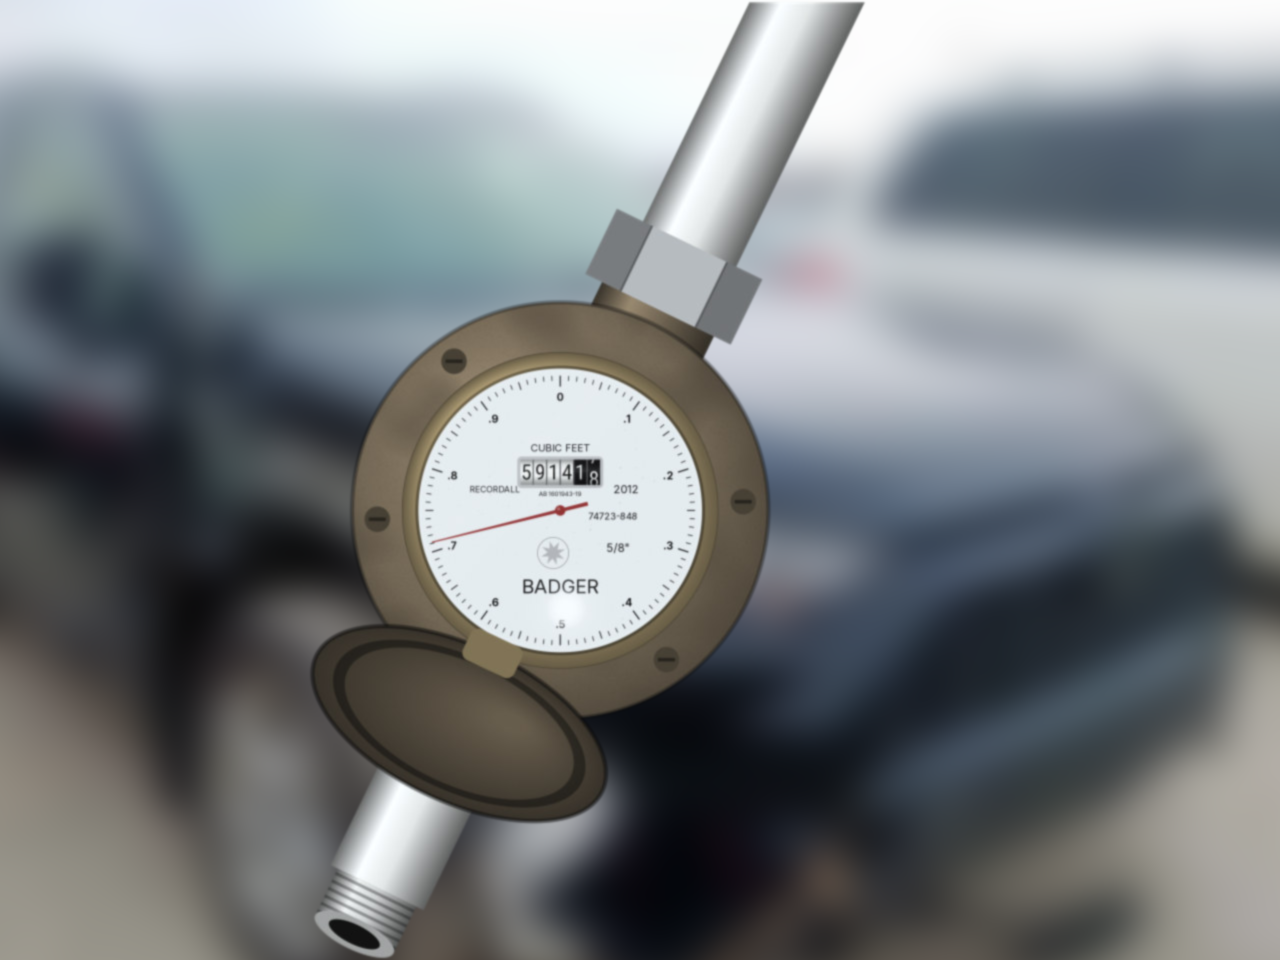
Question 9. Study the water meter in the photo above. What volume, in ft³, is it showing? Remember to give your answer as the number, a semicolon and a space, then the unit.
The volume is 591417.71; ft³
